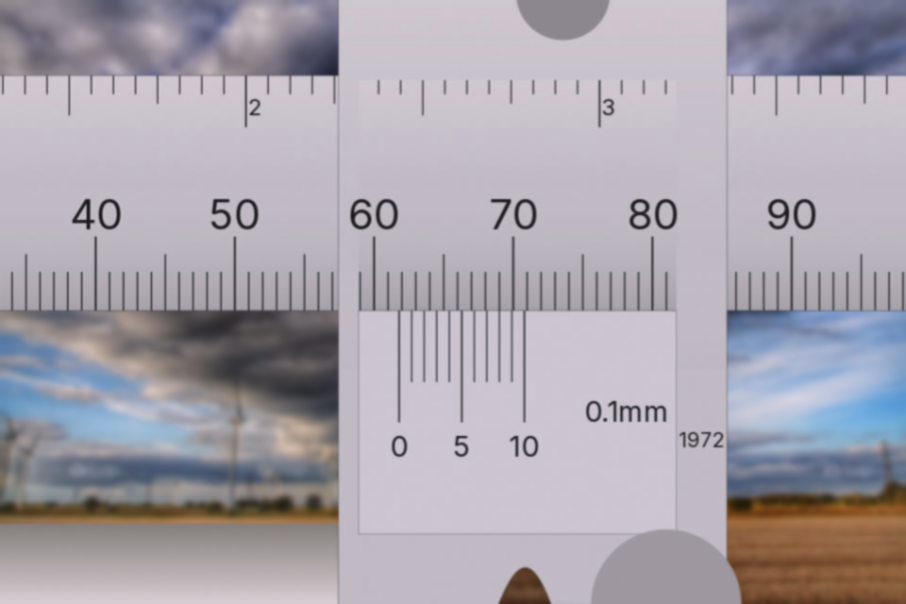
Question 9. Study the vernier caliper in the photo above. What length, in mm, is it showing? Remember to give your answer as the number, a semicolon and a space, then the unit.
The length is 61.8; mm
